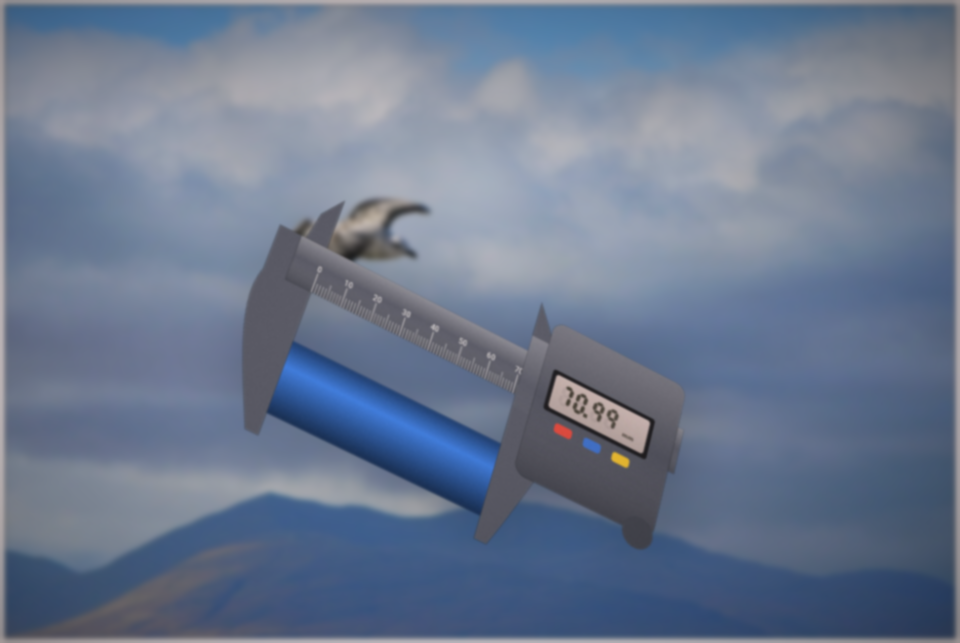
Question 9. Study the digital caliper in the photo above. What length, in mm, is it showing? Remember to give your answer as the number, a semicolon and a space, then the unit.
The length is 70.99; mm
